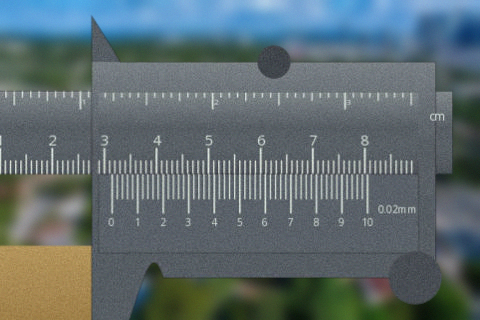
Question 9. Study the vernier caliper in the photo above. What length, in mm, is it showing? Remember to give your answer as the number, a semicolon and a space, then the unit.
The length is 31.5; mm
